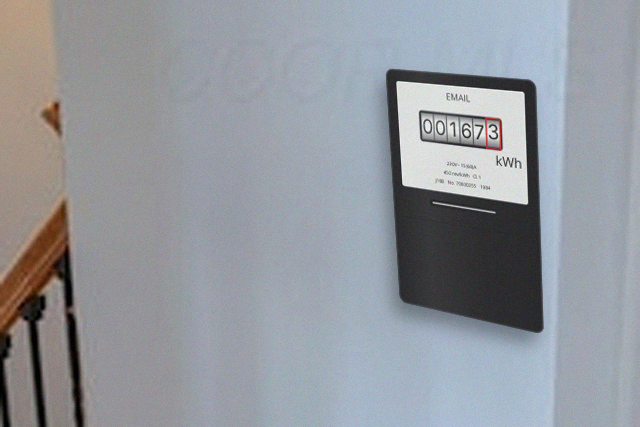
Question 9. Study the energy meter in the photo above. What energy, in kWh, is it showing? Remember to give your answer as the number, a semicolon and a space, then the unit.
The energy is 167.3; kWh
